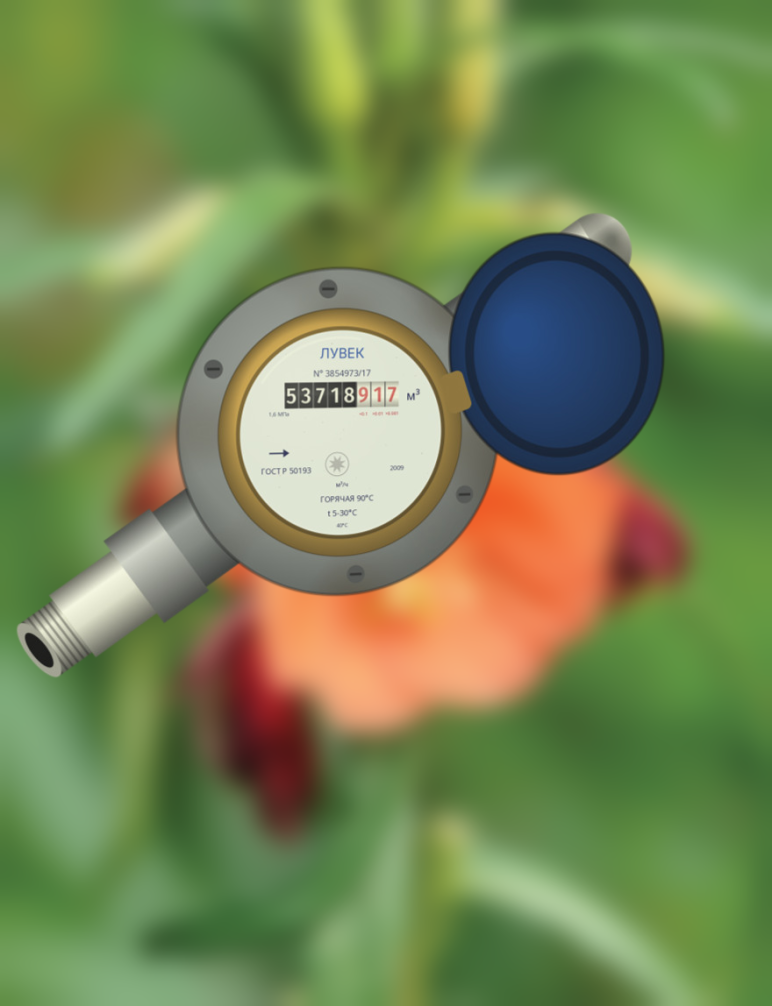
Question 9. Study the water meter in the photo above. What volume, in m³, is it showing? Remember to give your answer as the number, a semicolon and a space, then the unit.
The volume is 53718.917; m³
